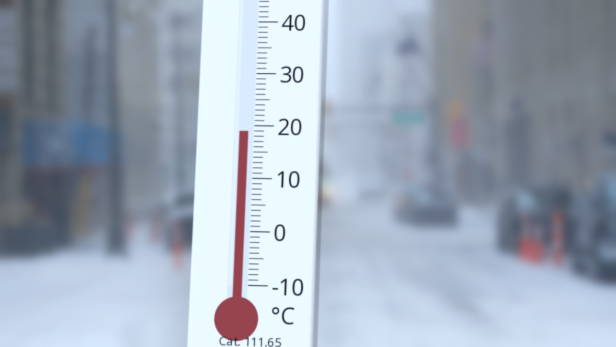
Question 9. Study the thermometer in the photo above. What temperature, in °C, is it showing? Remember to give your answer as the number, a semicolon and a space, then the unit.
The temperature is 19; °C
